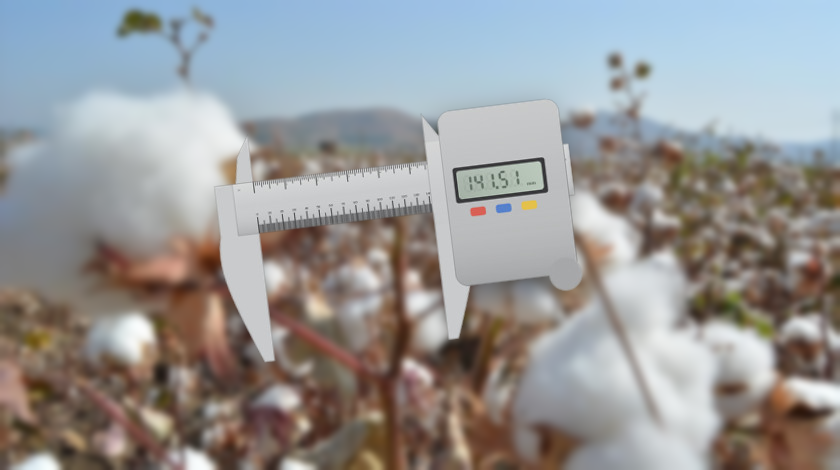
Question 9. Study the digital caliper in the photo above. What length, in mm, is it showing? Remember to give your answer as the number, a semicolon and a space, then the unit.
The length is 141.51; mm
